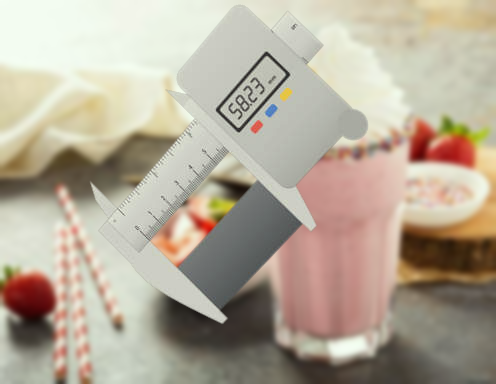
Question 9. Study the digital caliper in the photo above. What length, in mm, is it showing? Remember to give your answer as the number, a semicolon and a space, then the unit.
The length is 58.23; mm
